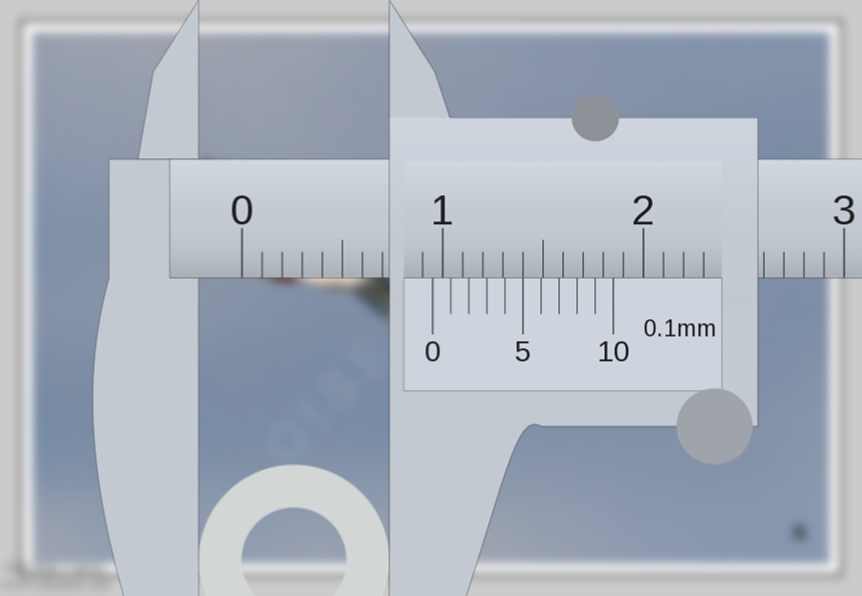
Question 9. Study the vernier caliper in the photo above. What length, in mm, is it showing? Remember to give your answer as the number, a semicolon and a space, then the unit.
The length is 9.5; mm
